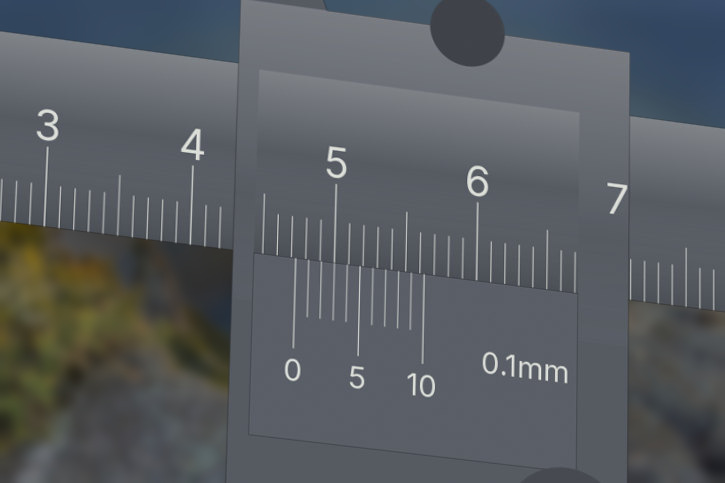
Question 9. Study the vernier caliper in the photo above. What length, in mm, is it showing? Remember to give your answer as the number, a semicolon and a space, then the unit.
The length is 47.3; mm
